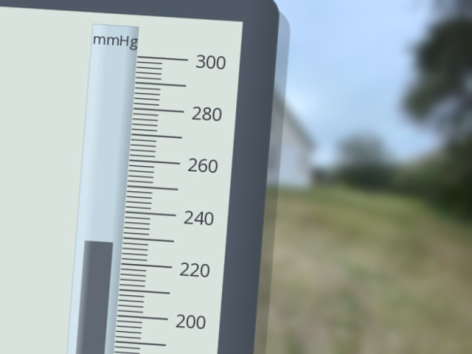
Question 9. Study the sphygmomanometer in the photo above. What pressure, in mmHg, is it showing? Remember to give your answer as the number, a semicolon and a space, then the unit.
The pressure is 228; mmHg
